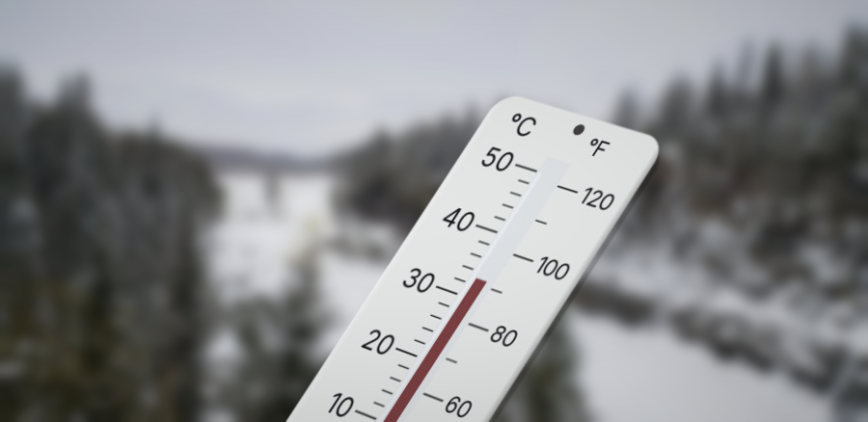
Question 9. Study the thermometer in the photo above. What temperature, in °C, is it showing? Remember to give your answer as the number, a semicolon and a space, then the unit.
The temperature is 33; °C
